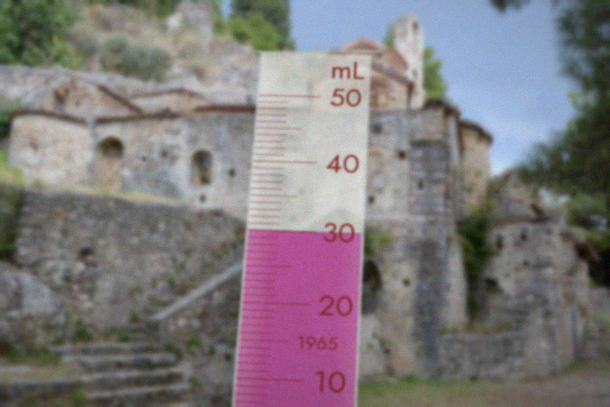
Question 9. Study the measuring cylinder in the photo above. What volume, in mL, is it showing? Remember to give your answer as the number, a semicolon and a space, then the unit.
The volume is 30; mL
